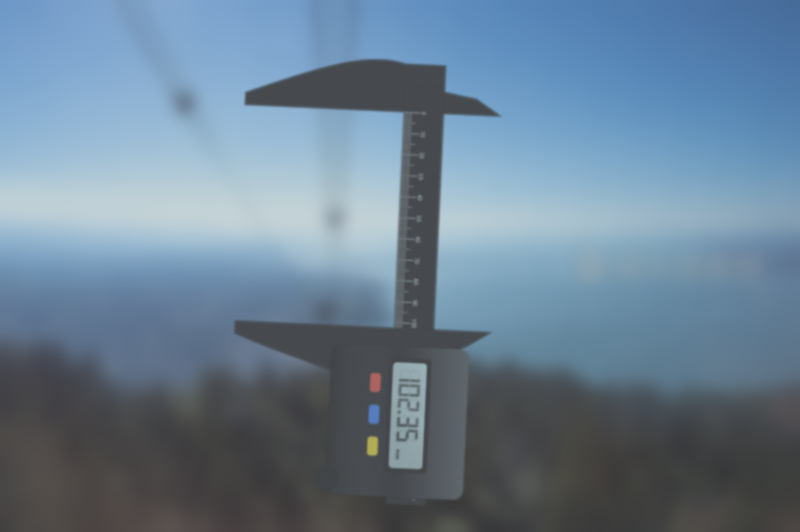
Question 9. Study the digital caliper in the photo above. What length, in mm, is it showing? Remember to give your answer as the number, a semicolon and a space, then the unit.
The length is 102.35; mm
